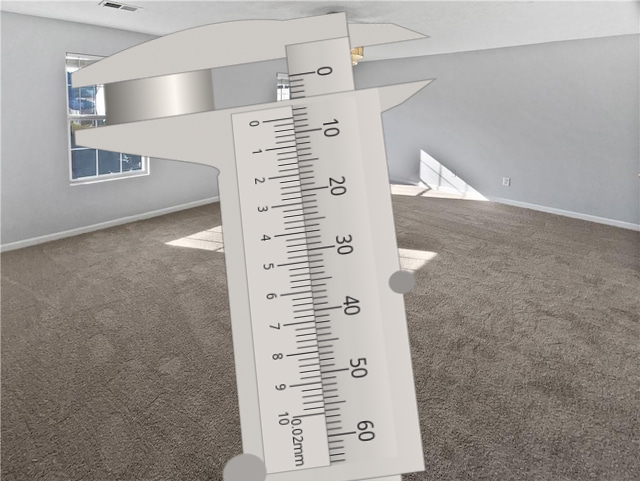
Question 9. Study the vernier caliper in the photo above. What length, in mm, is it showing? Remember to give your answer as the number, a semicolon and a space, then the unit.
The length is 7.4; mm
